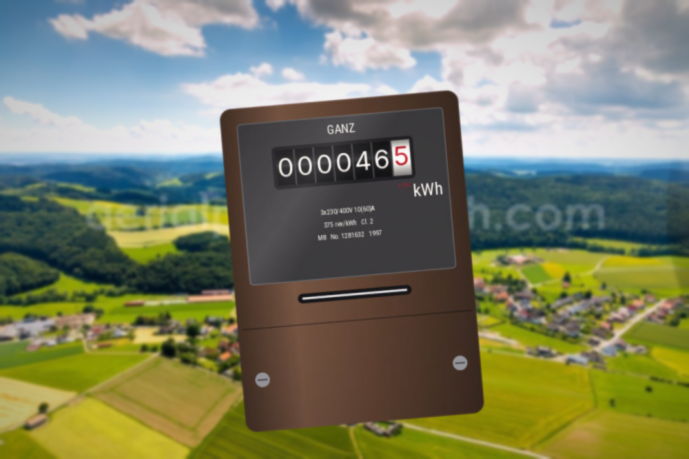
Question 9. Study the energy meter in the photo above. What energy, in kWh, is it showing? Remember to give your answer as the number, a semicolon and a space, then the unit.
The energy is 46.5; kWh
